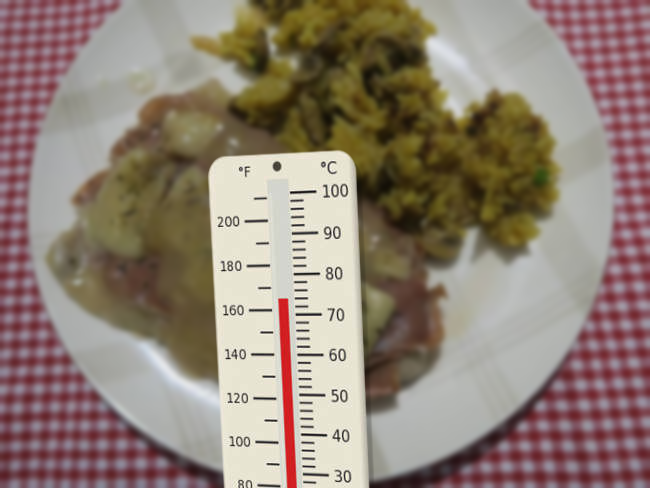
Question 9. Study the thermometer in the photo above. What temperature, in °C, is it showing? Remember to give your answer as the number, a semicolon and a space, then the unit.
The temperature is 74; °C
